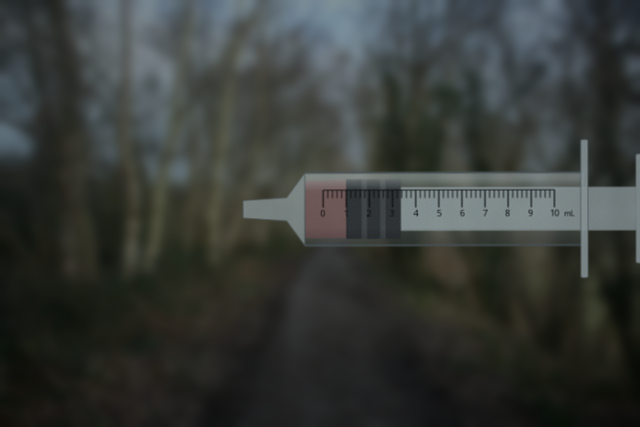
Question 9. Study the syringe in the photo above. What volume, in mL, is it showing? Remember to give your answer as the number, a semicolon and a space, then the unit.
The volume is 1; mL
